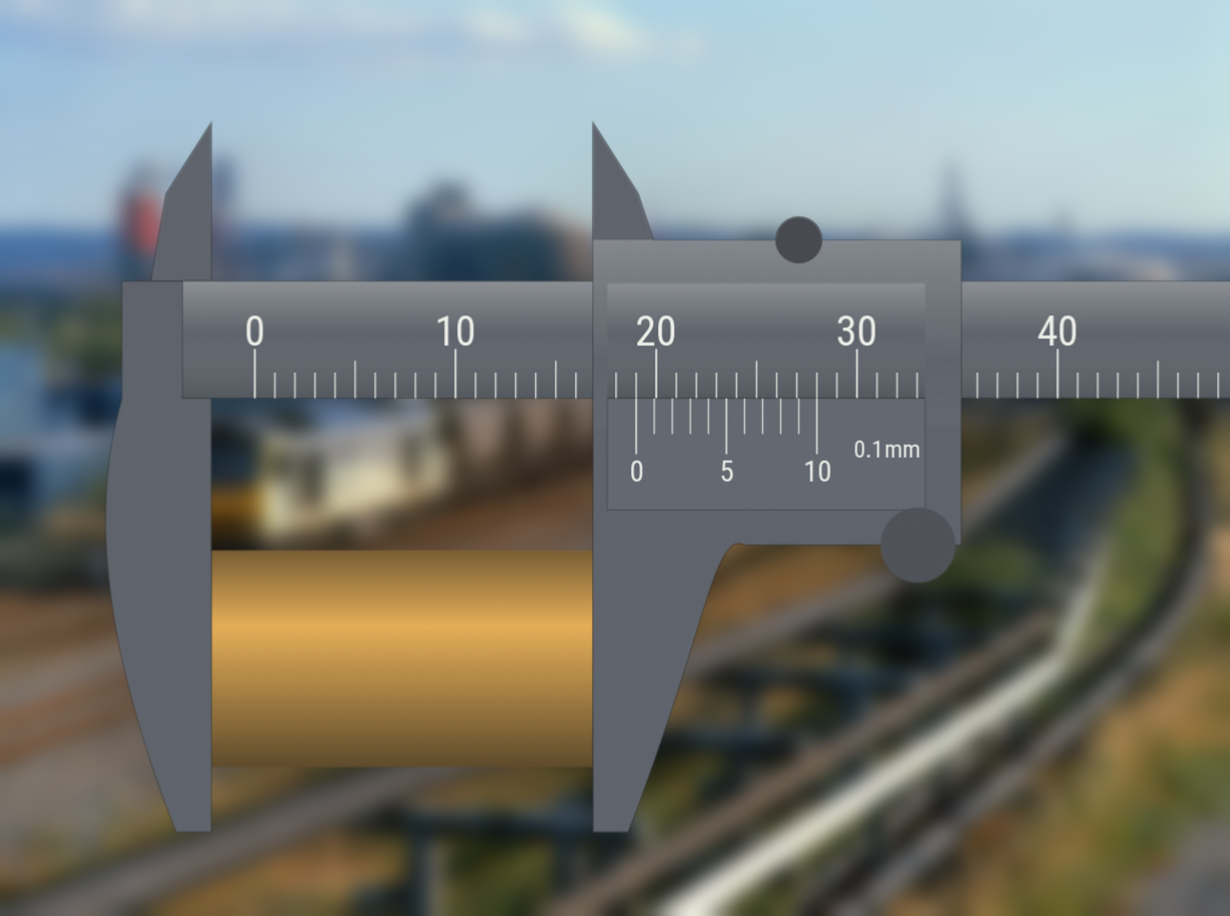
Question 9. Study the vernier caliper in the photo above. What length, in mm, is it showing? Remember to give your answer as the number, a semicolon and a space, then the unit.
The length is 19.0; mm
